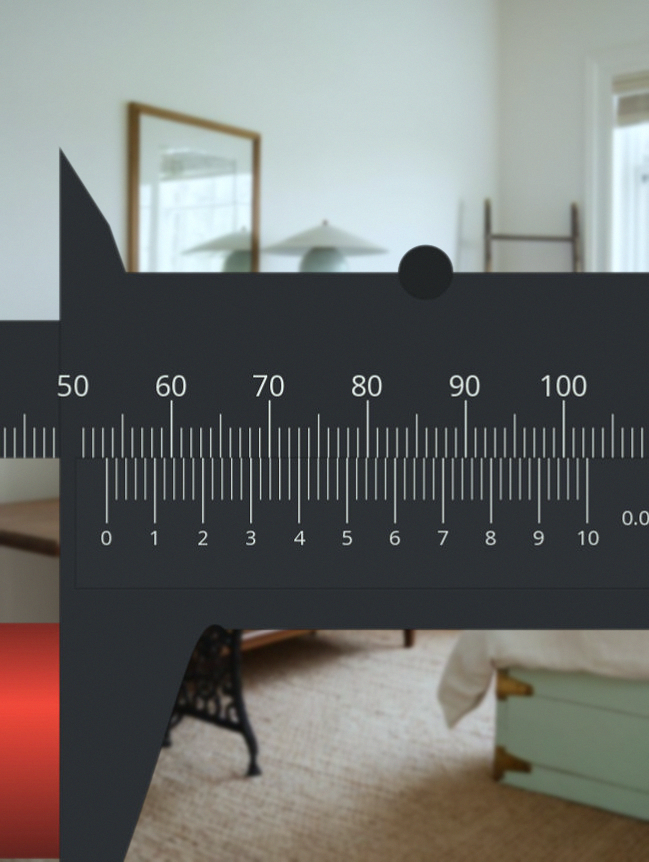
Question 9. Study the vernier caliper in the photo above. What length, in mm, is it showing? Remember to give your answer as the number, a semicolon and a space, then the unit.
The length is 53.4; mm
